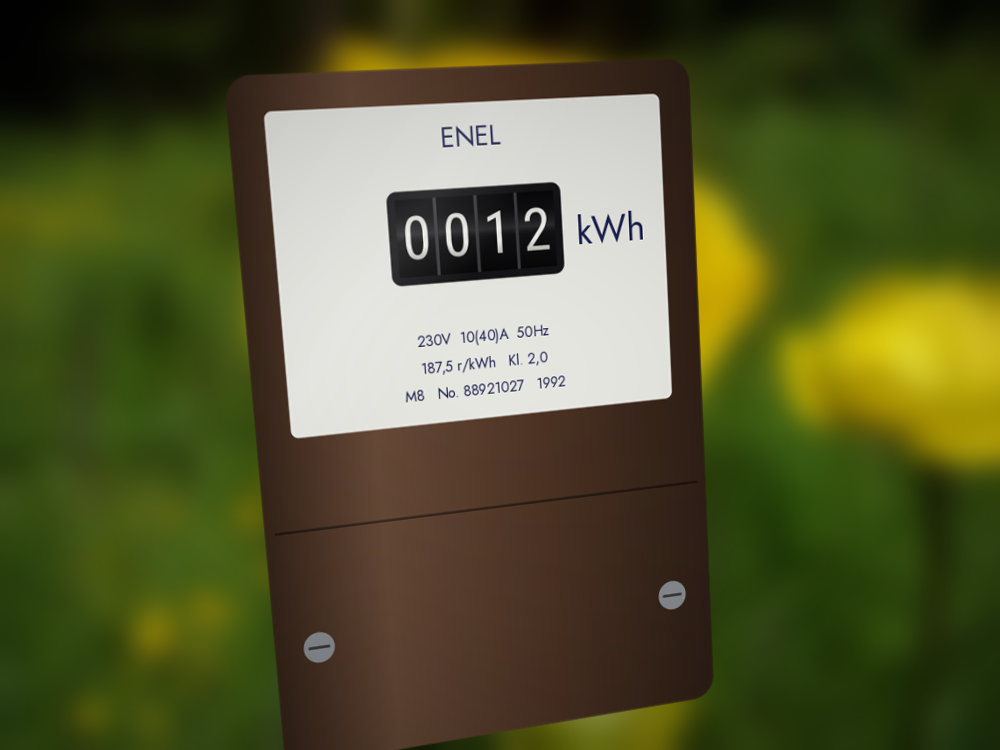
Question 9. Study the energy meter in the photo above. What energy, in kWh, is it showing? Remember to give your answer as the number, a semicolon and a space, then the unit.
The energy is 12; kWh
